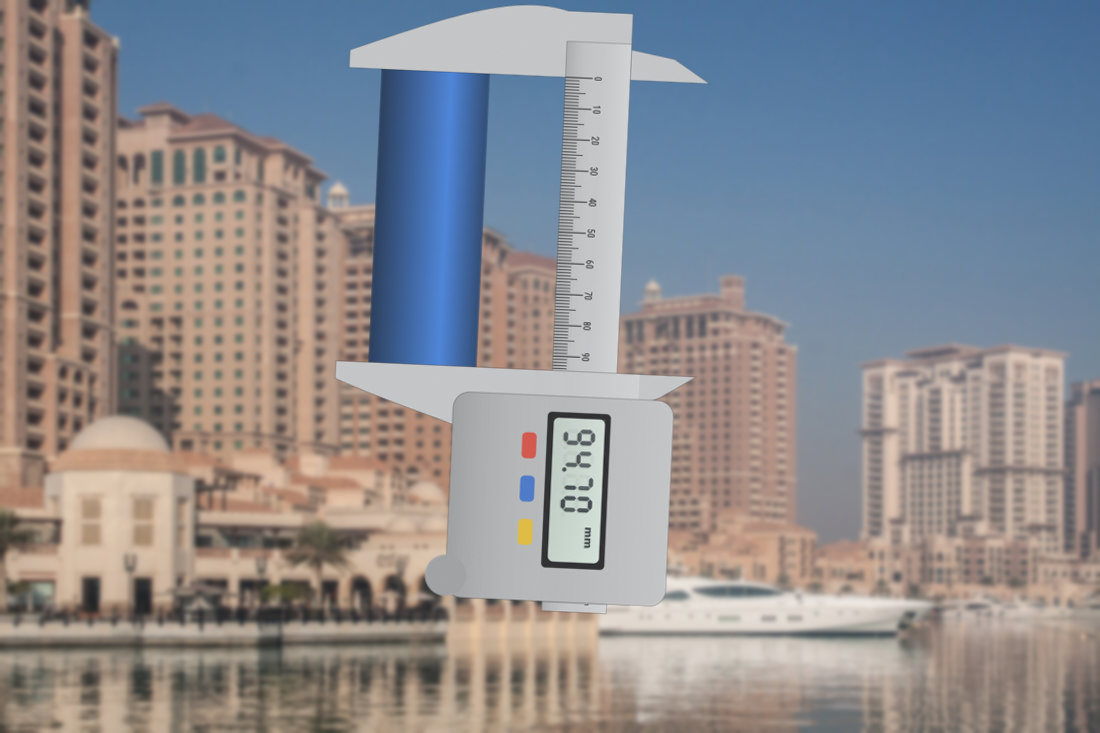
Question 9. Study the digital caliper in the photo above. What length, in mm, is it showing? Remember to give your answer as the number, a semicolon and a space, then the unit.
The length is 94.70; mm
